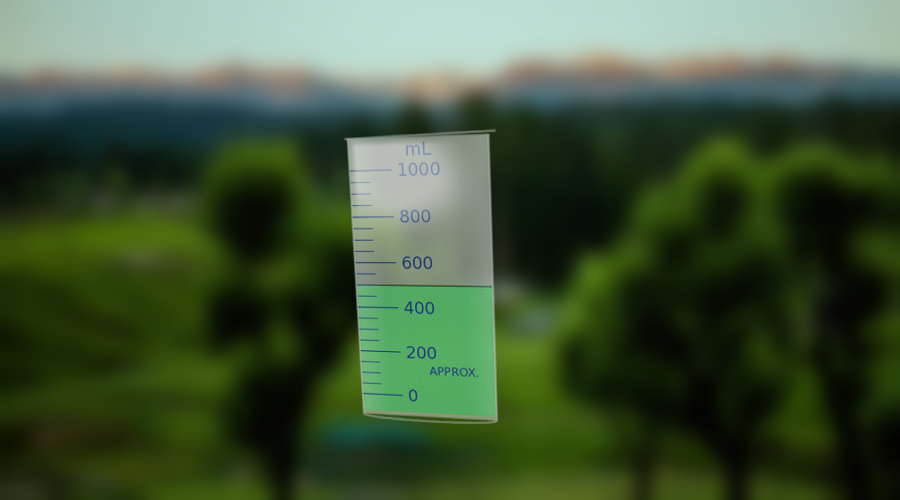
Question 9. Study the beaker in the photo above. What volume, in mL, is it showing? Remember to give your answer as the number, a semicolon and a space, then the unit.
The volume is 500; mL
